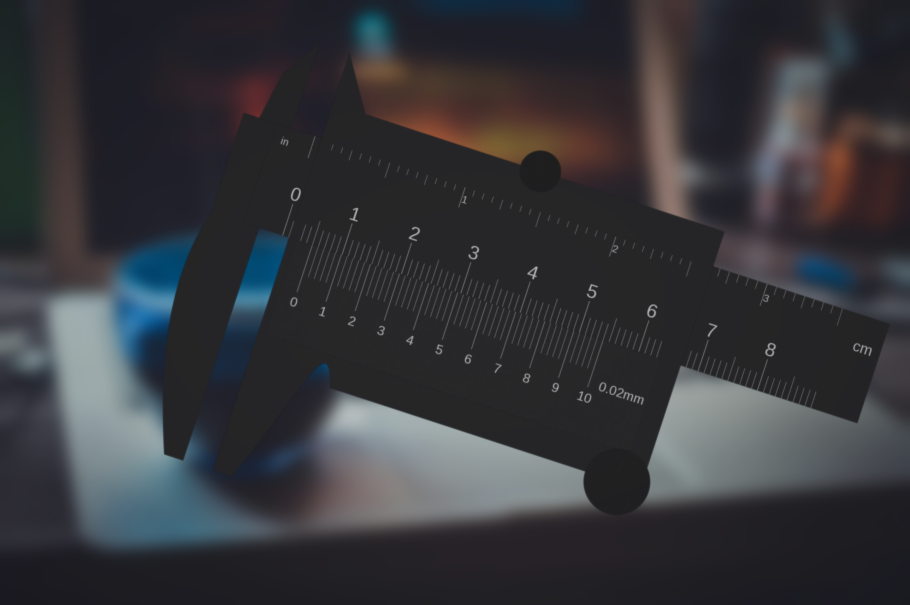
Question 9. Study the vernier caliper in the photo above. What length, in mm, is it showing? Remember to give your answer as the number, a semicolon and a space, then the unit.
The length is 5.0; mm
